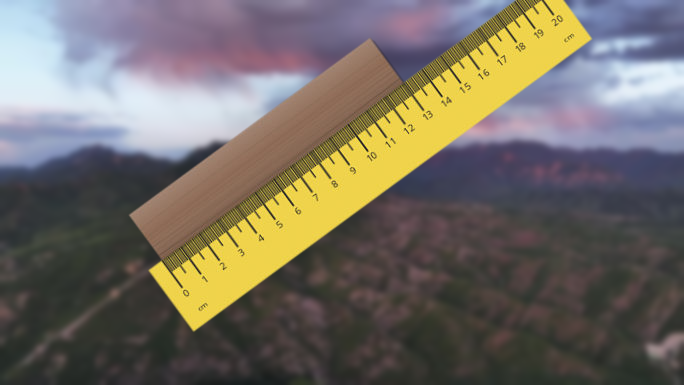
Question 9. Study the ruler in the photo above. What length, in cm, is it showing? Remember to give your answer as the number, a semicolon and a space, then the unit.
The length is 13; cm
